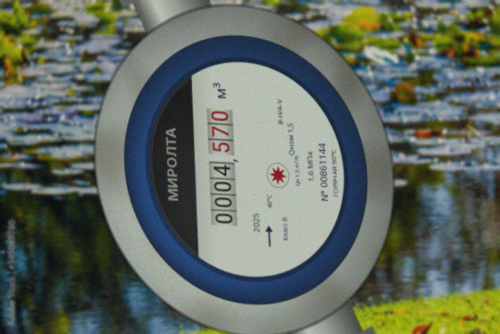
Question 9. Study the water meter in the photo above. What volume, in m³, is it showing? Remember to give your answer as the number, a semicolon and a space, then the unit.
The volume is 4.570; m³
